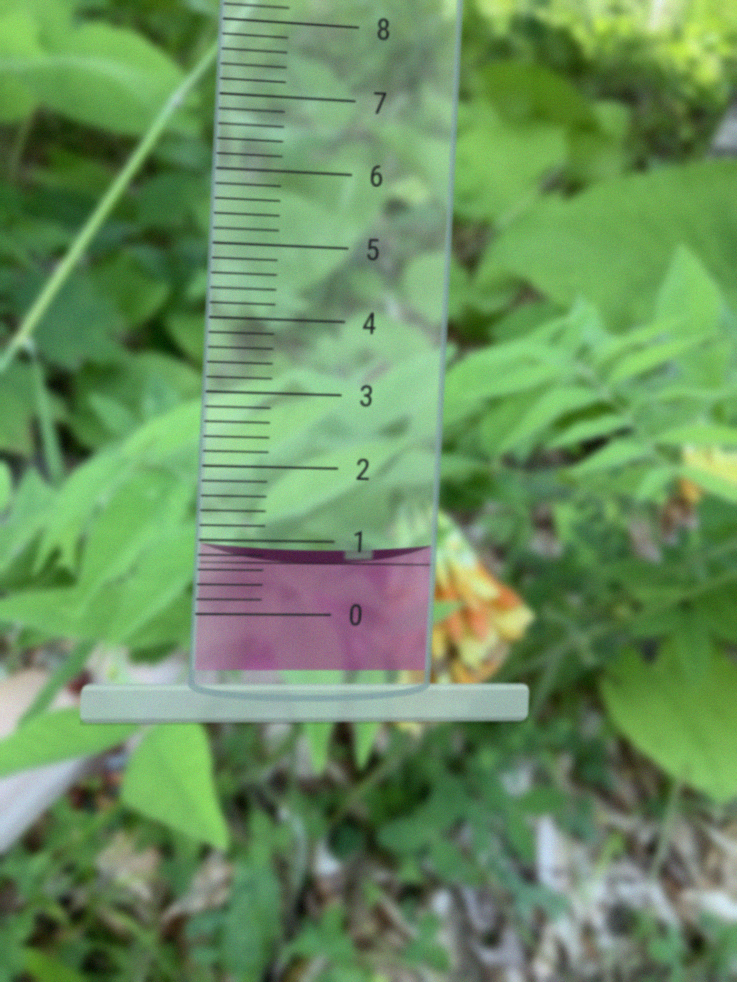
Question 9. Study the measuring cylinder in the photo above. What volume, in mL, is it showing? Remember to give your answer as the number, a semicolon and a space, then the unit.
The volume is 0.7; mL
